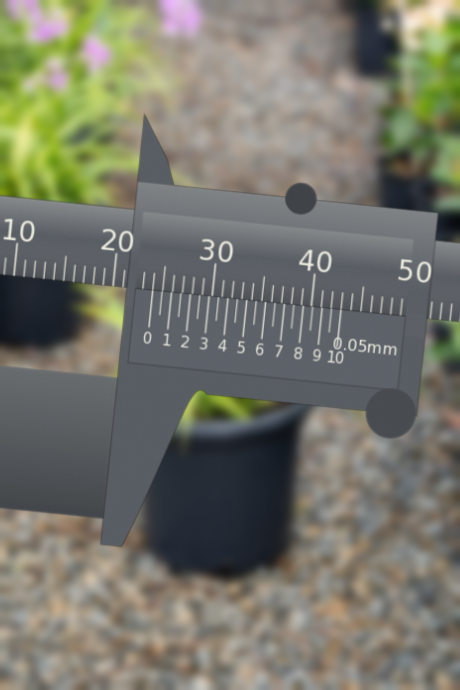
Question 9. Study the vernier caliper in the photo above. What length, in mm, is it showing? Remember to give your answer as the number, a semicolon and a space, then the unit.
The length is 24.0; mm
